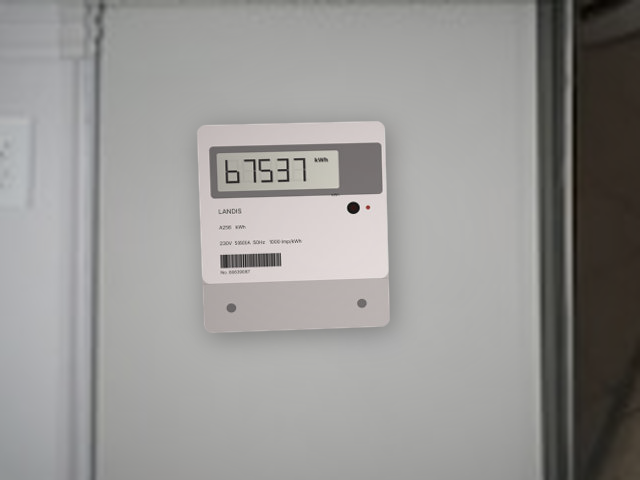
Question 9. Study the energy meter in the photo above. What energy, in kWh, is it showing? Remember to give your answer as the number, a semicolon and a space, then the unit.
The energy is 67537; kWh
